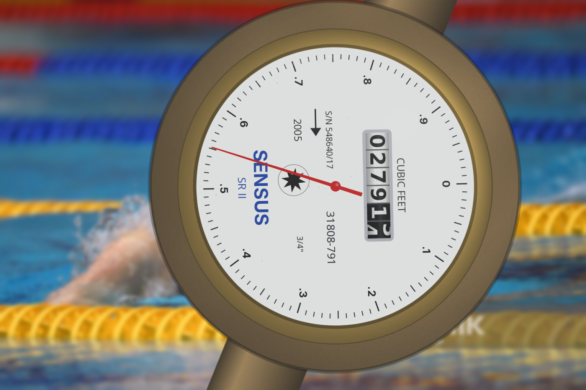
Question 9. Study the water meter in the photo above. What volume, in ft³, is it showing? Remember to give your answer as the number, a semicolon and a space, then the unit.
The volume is 27913.55; ft³
